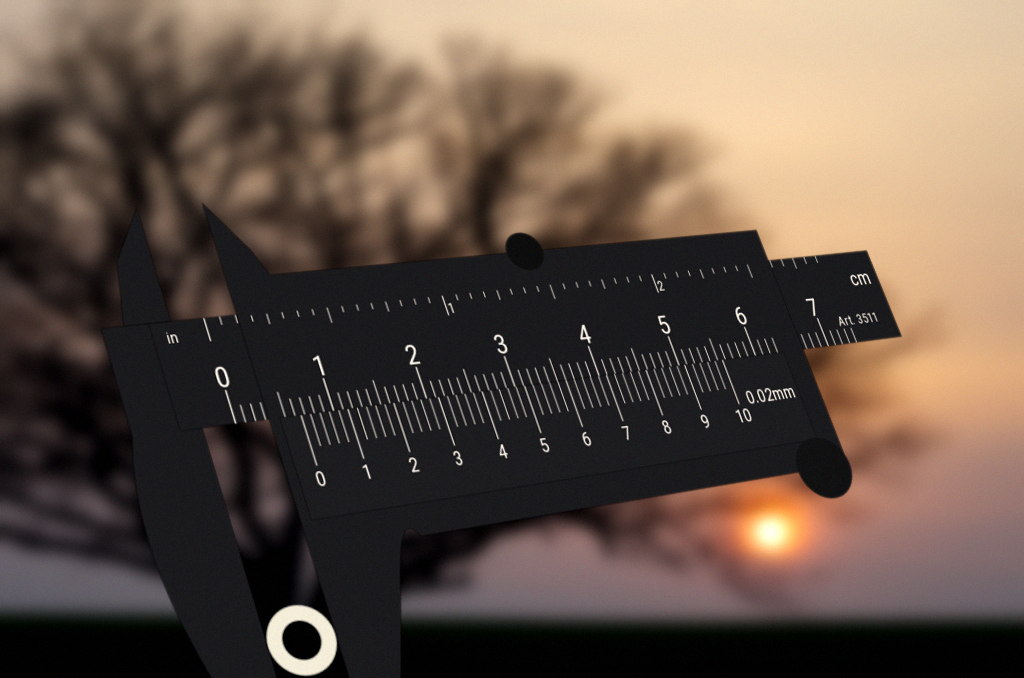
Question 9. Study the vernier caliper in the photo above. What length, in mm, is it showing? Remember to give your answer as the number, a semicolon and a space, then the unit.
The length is 6.6; mm
